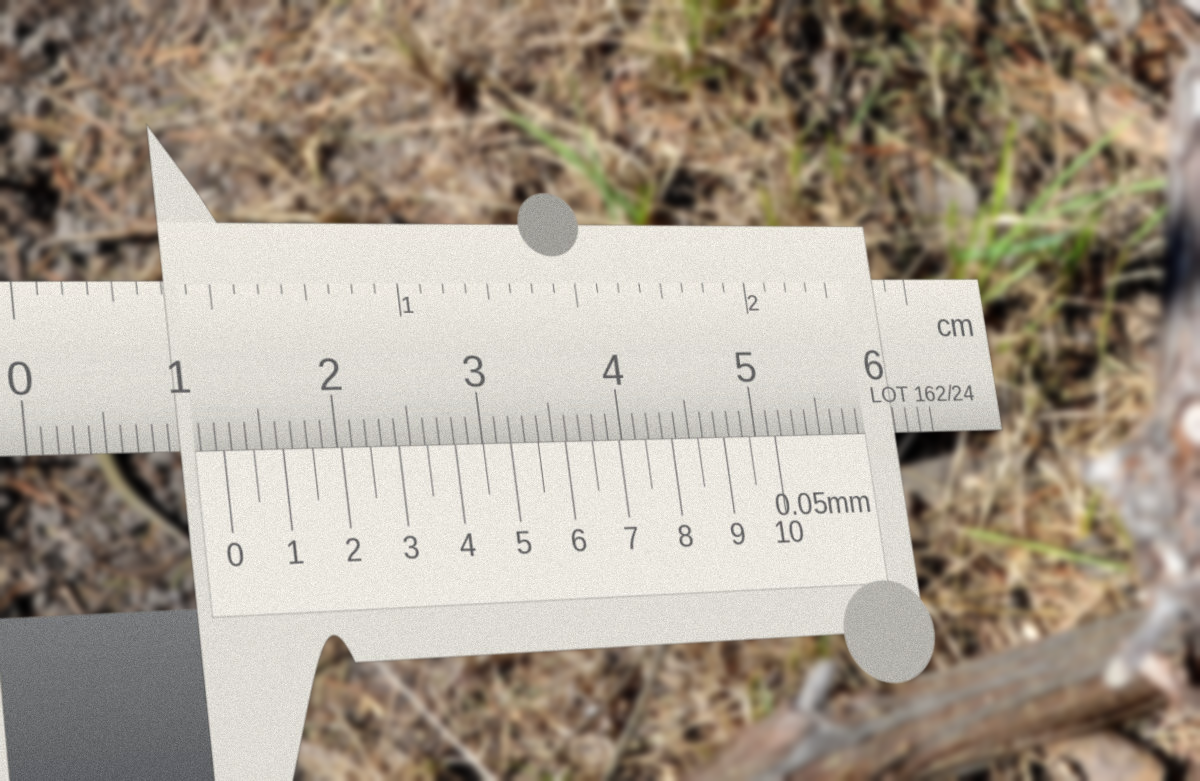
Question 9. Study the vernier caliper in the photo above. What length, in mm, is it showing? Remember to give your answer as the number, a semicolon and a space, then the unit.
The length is 12.5; mm
